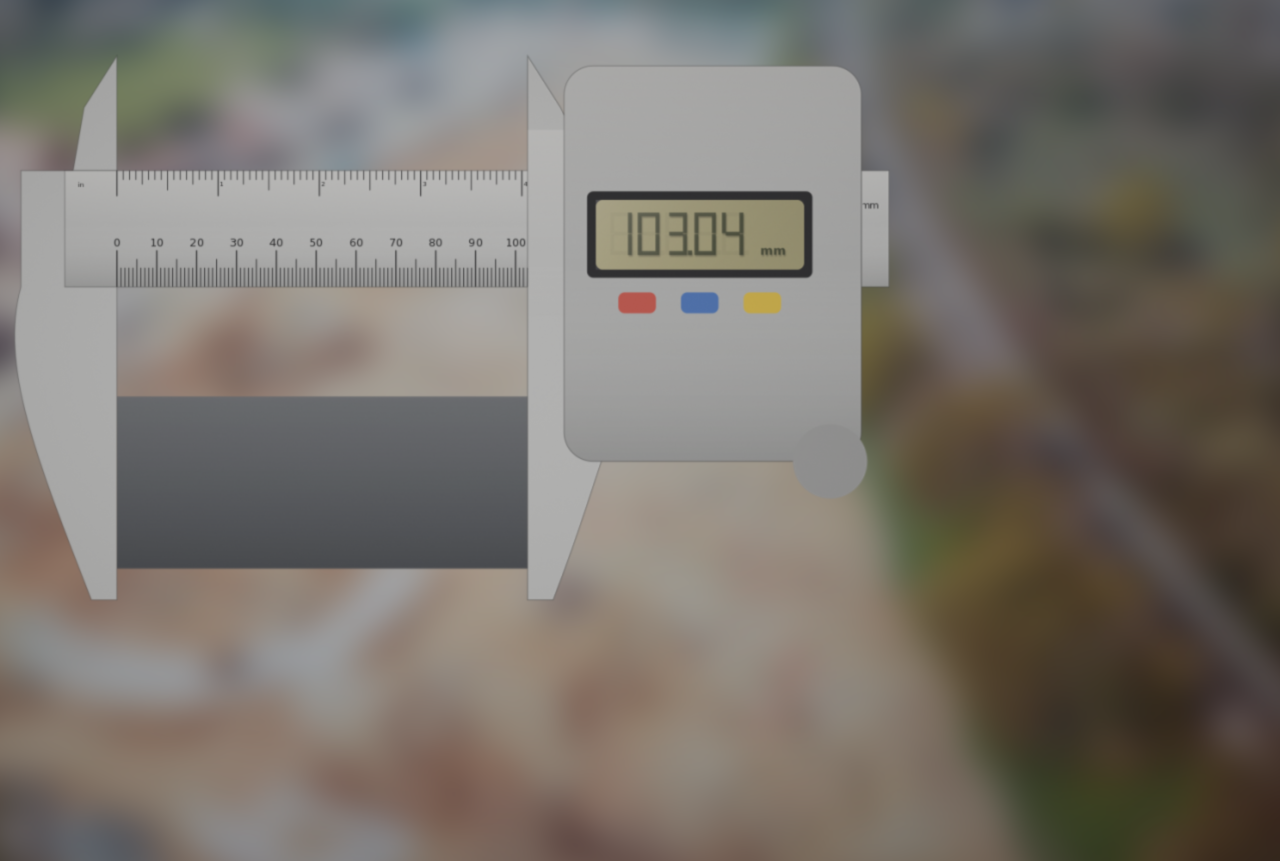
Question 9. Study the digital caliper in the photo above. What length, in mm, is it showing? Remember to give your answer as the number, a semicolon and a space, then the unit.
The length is 103.04; mm
